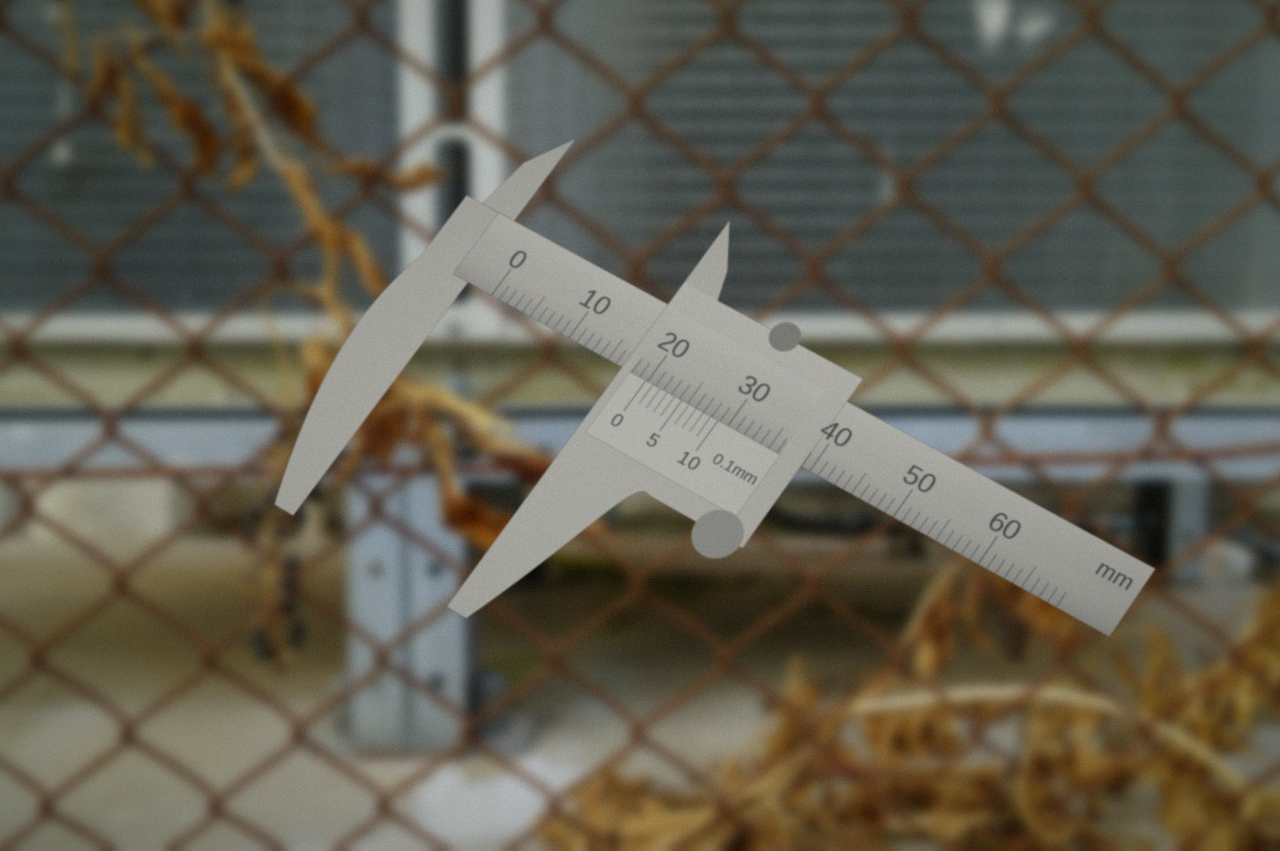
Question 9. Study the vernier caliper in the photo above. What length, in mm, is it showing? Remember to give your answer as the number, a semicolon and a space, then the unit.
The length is 19.8; mm
